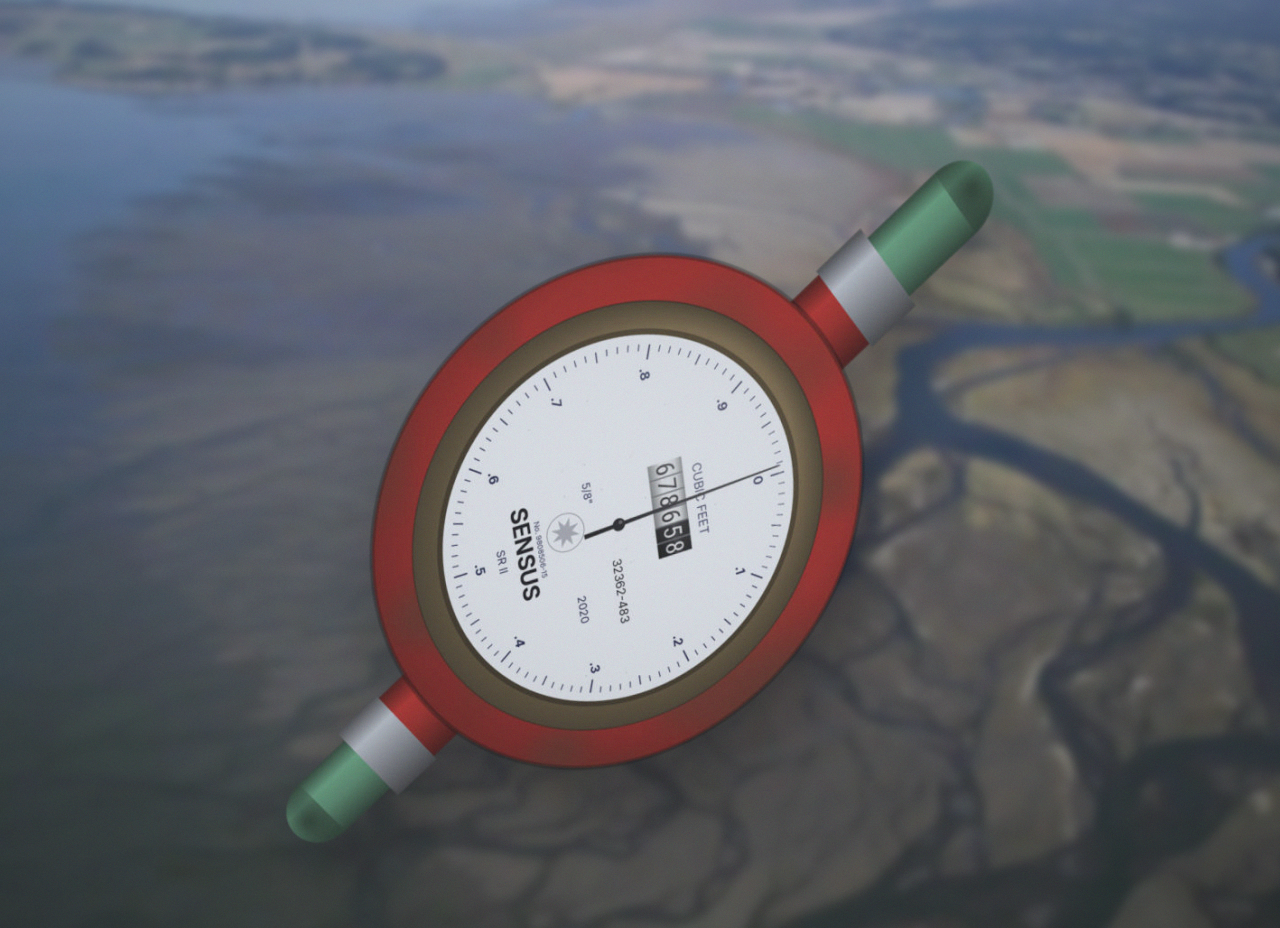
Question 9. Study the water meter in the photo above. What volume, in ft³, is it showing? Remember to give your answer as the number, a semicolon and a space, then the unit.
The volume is 678657.99; ft³
